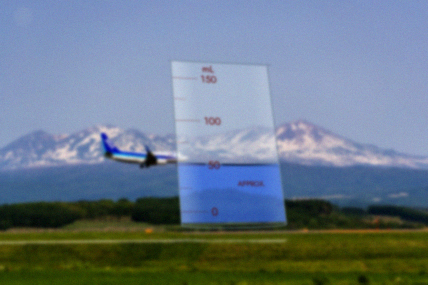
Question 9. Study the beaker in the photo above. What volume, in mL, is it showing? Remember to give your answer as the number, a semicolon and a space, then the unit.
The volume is 50; mL
